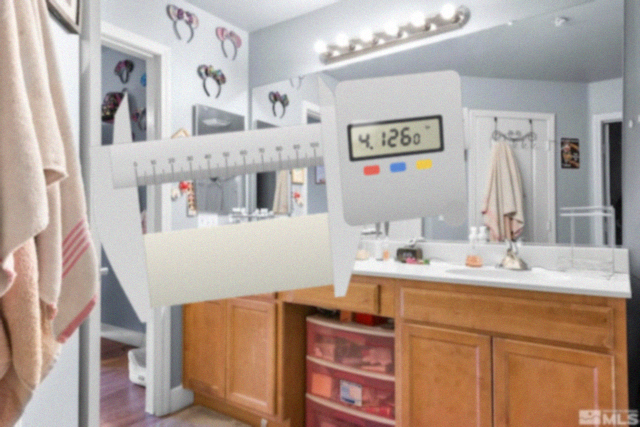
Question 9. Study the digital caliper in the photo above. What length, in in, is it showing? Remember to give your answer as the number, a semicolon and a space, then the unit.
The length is 4.1260; in
